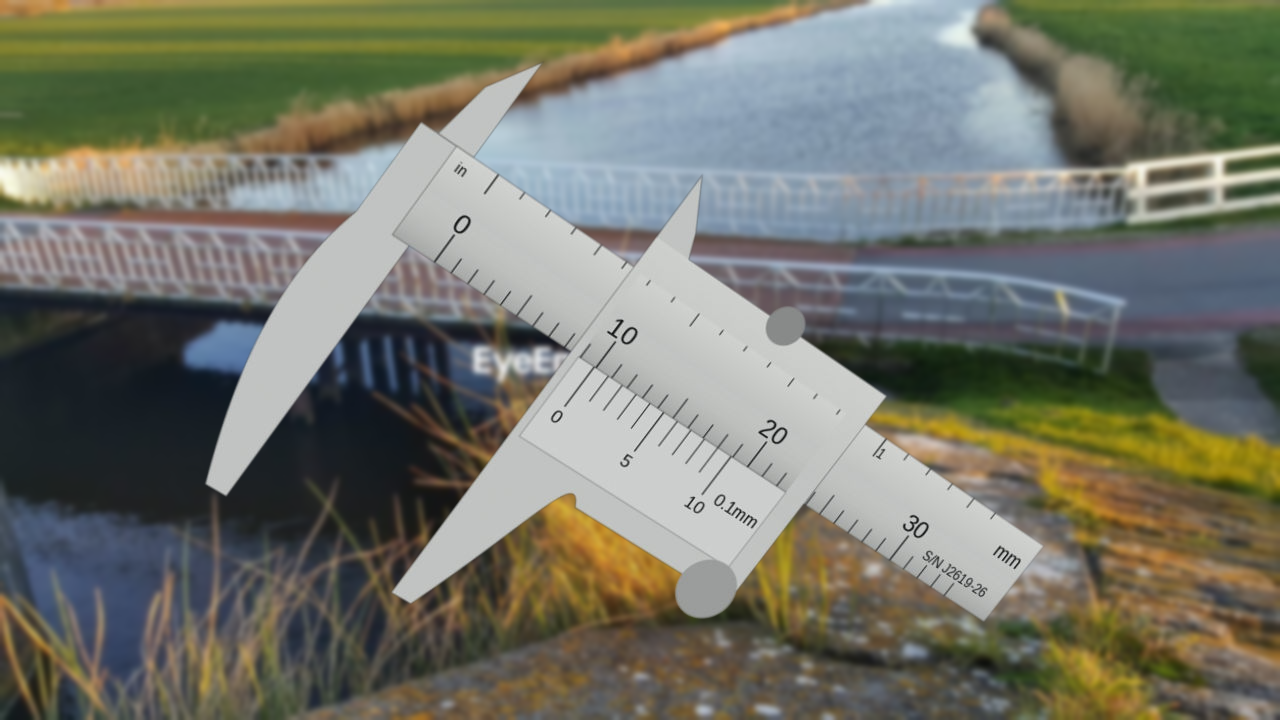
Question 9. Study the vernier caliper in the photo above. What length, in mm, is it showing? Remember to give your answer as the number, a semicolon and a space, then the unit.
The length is 9.9; mm
